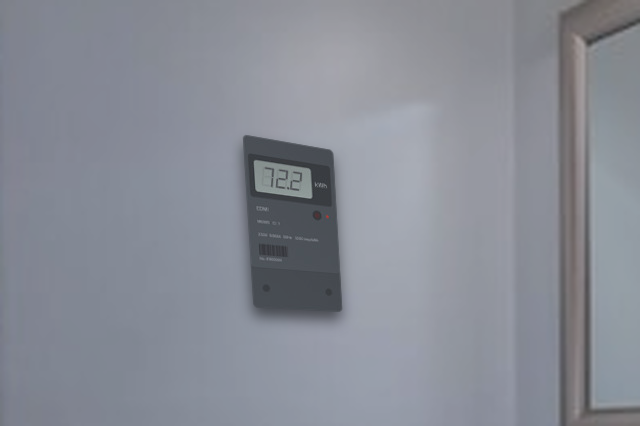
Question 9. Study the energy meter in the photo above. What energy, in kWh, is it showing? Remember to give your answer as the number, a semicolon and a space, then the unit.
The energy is 72.2; kWh
